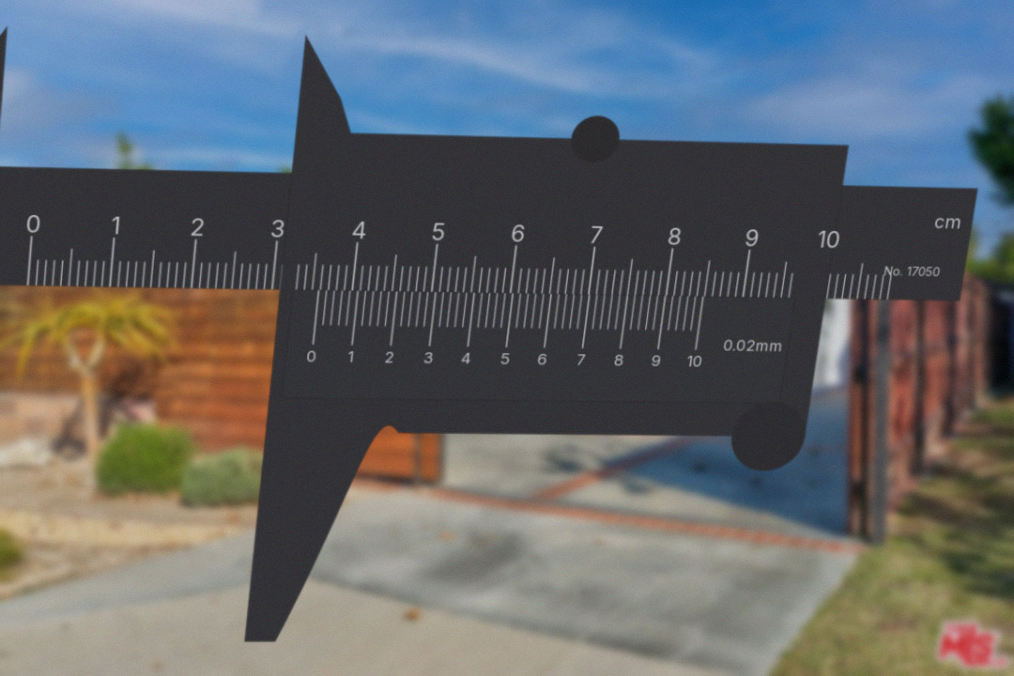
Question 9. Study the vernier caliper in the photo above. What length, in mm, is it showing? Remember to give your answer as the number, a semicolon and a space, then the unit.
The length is 35.8; mm
